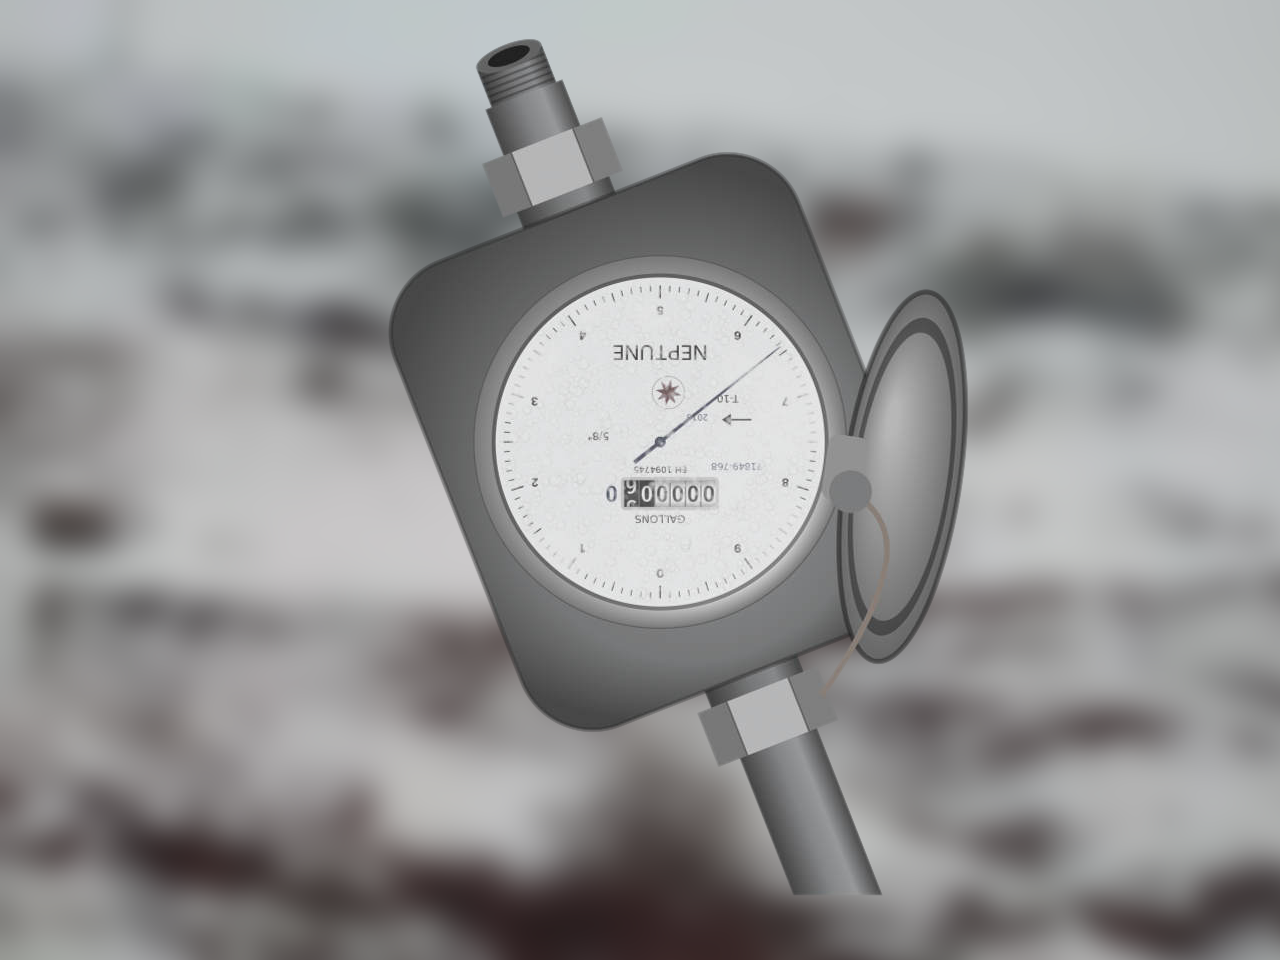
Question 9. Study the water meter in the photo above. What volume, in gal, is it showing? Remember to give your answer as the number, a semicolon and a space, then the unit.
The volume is 56.4; gal
